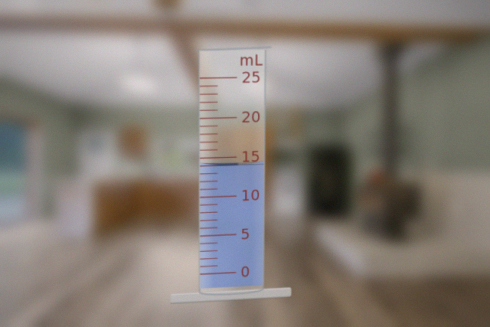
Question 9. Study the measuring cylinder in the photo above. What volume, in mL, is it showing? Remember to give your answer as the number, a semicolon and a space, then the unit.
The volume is 14; mL
